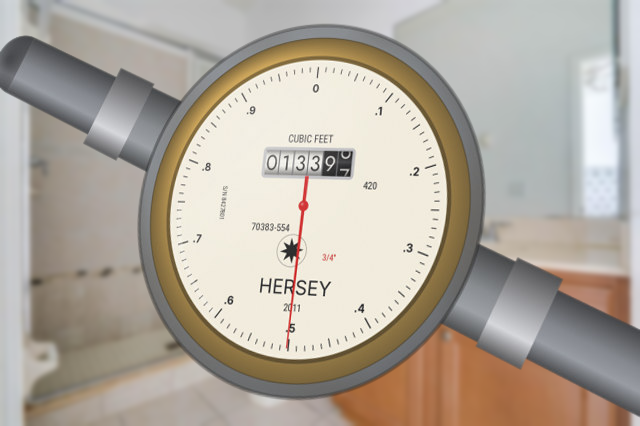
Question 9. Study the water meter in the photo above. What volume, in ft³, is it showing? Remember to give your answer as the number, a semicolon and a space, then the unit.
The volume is 13396.50; ft³
